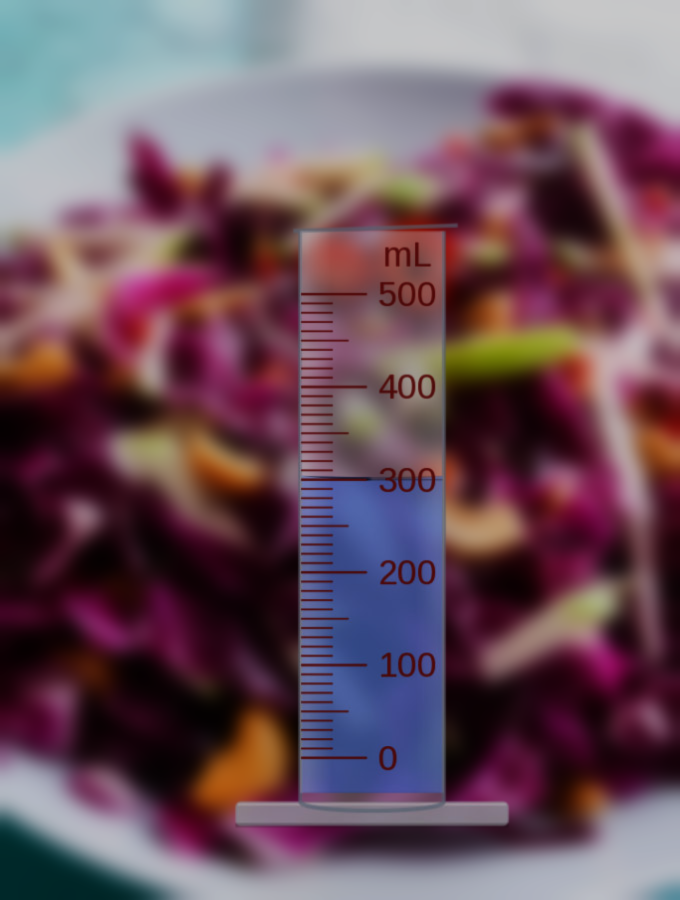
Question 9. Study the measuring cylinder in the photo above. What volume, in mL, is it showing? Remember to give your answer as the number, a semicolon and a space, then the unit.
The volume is 300; mL
